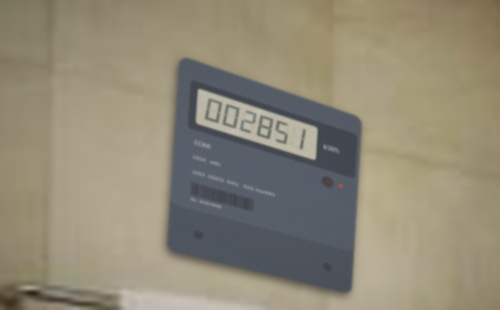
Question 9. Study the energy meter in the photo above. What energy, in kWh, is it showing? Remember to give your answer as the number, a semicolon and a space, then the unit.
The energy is 2851; kWh
